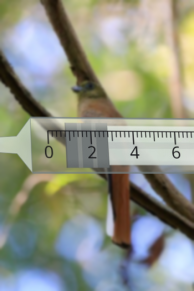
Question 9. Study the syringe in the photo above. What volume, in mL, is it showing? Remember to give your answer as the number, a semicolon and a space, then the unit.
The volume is 0.8; mL
